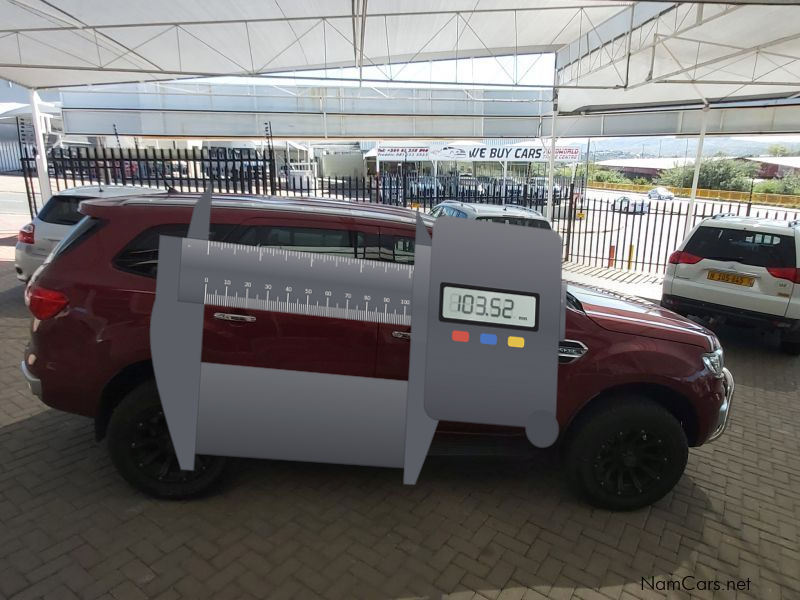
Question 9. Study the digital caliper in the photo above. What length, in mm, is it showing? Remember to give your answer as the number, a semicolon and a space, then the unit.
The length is 103.52; mm
